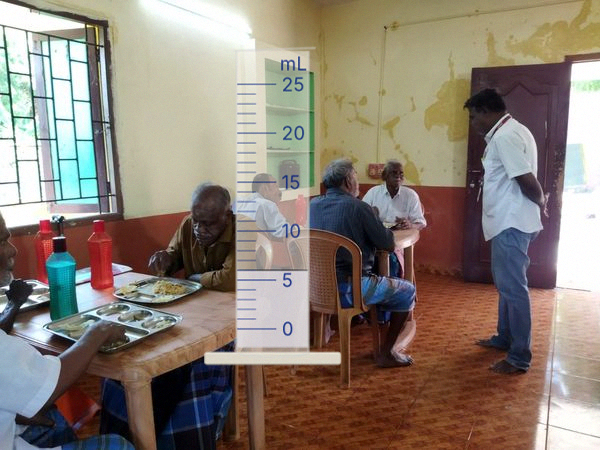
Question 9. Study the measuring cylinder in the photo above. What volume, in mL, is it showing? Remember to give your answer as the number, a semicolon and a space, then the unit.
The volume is 6; mL
